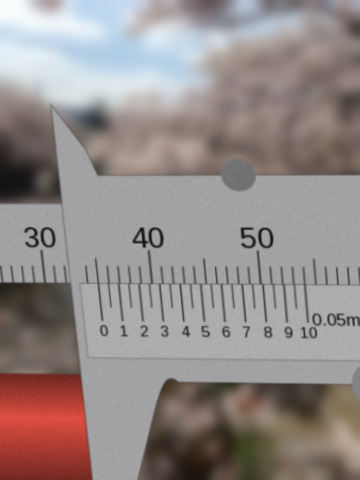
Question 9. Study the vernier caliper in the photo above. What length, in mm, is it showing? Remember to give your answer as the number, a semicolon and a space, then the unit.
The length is 35.0; mm
